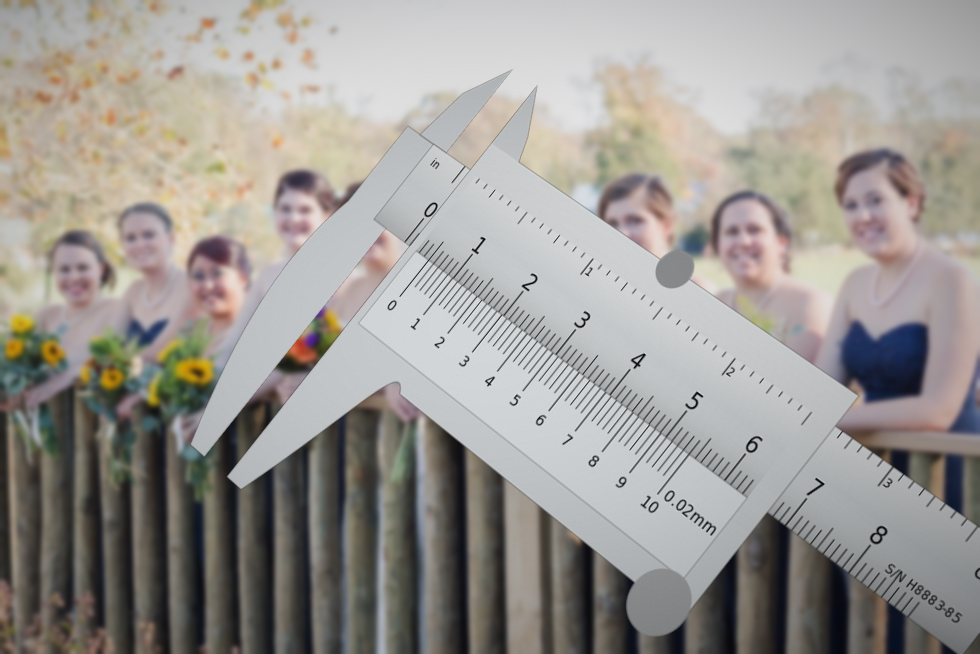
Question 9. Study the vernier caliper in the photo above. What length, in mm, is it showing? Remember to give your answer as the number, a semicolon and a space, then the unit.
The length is 5.0; mm
